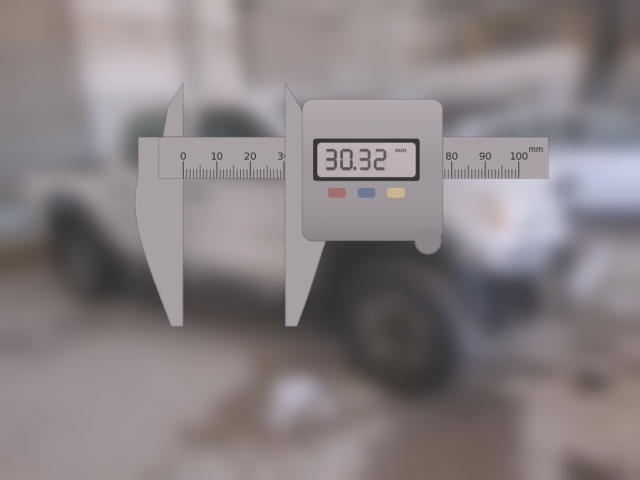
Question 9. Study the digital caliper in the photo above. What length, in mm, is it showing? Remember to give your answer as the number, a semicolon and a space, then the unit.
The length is 30.32; mm
